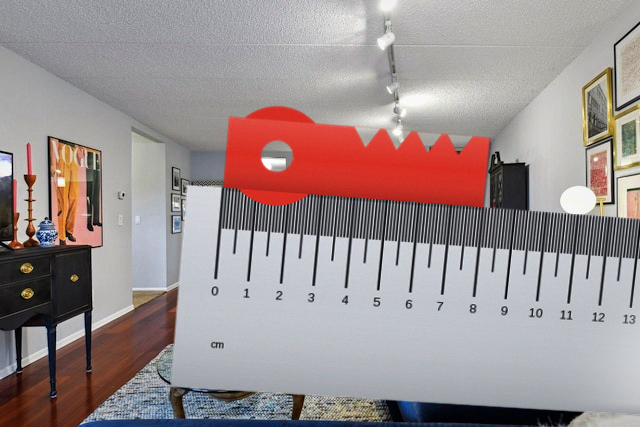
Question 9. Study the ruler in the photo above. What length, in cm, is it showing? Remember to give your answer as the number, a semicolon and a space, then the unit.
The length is 8; cm
